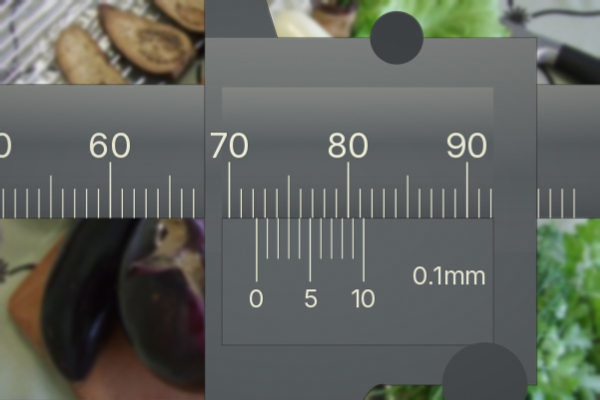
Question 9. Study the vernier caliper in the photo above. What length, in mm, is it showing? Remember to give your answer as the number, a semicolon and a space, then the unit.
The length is 72.3; mm
